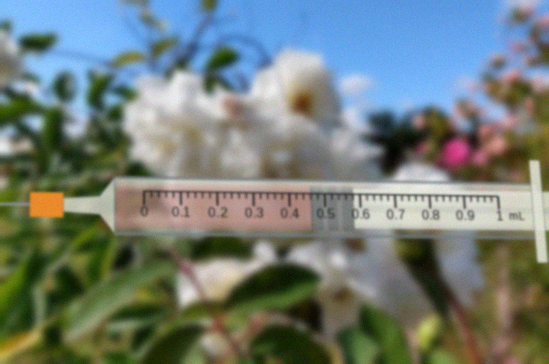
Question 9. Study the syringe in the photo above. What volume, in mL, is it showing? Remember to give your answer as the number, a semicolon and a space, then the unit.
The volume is 0.46; mL
